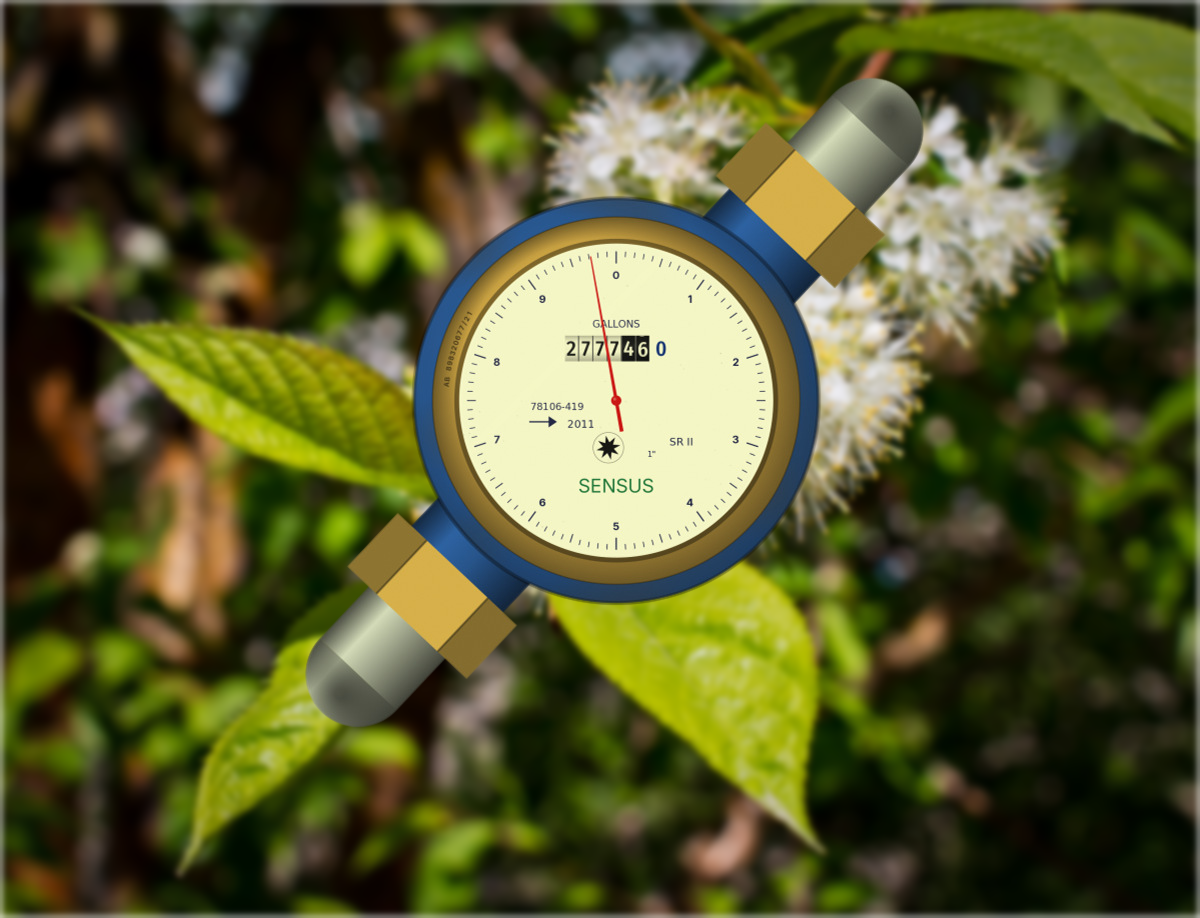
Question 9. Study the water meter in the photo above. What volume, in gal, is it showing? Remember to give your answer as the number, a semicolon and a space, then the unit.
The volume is 2777459.7; gal
